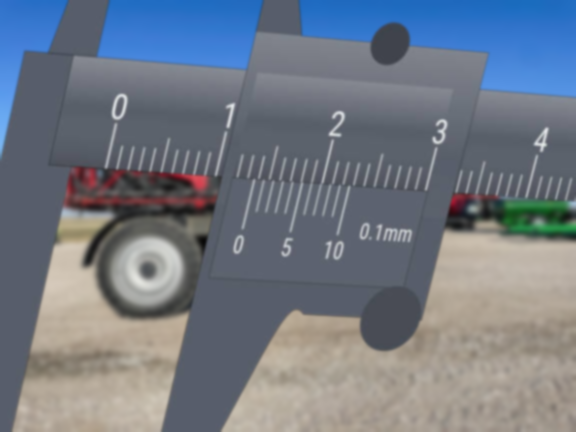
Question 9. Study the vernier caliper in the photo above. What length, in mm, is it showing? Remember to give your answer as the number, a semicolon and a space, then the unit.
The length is 13.6; mm
